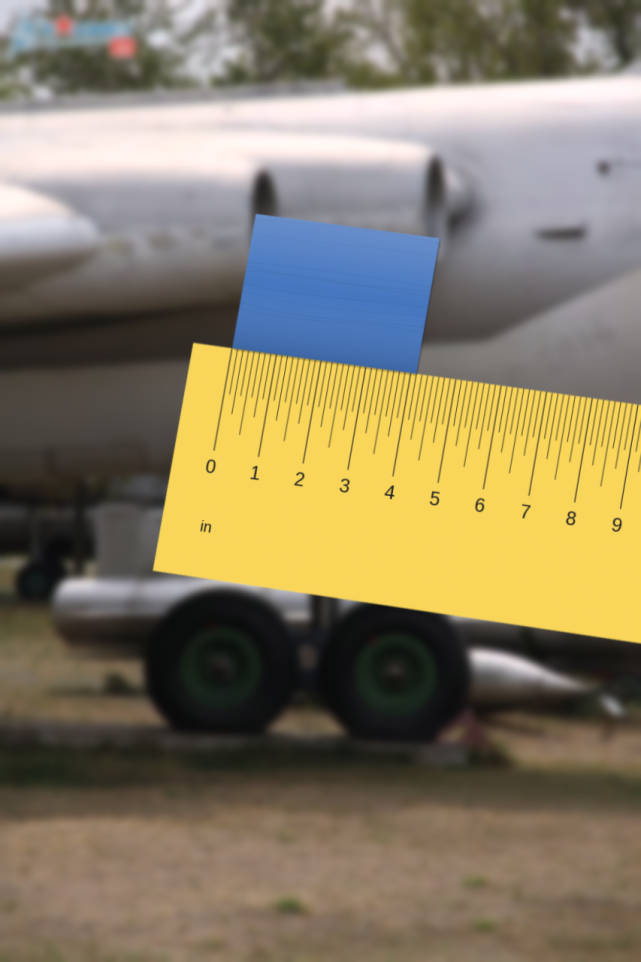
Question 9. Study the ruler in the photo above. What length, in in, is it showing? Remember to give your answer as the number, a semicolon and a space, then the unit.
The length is 4.125; in
